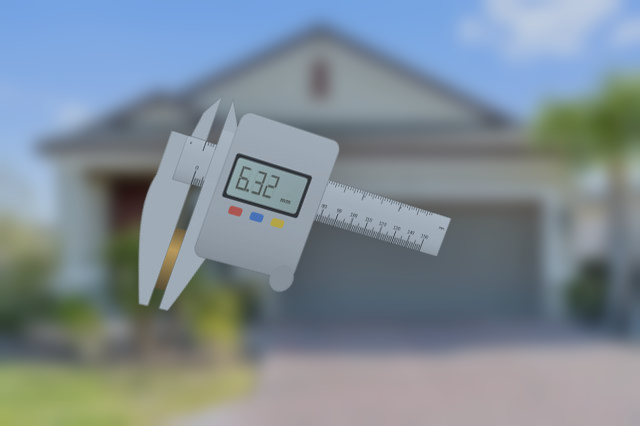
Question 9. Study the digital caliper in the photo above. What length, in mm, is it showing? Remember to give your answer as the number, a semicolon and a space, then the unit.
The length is 6.32; mm
